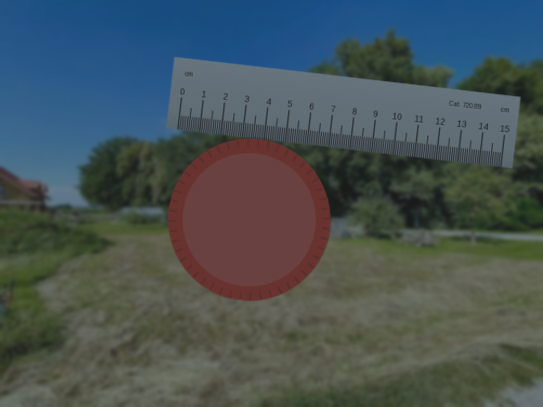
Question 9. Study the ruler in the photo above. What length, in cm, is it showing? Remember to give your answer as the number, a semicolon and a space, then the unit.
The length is 7.5; cm
